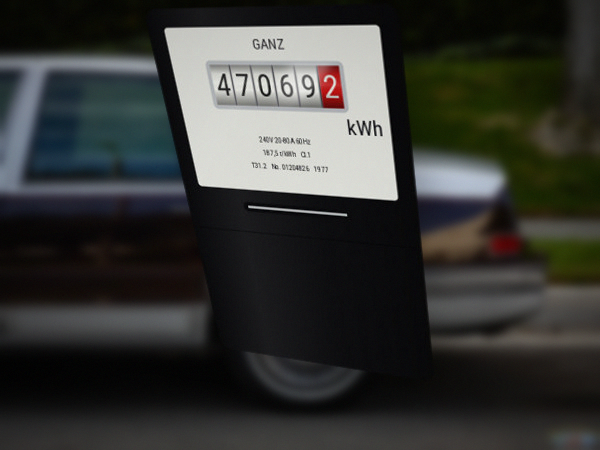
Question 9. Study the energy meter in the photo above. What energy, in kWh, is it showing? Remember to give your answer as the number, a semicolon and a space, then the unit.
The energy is 47069.2; kWh
